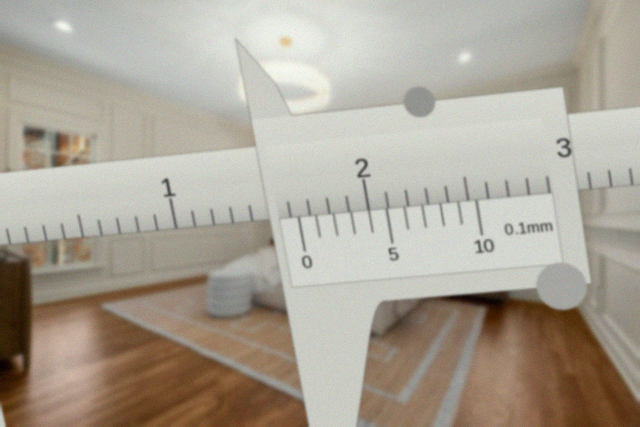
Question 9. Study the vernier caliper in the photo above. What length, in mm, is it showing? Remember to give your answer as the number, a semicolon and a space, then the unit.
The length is 16.4; mm
